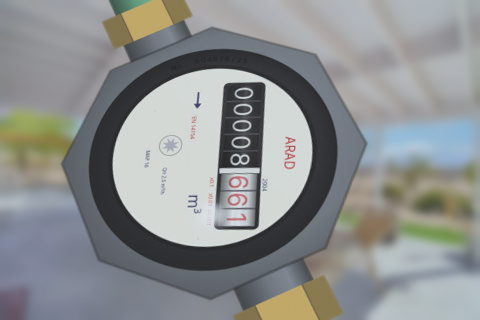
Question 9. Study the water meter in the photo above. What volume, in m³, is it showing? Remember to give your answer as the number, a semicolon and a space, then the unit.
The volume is 8.661; m³
